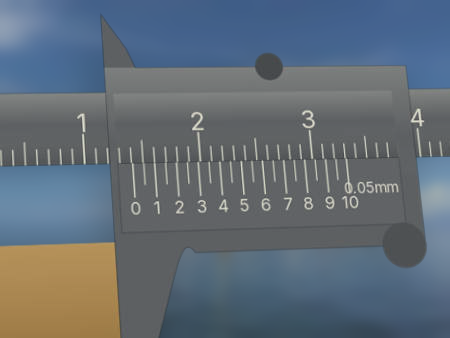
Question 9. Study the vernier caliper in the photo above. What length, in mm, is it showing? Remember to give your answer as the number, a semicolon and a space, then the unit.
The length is 14.1; mm
